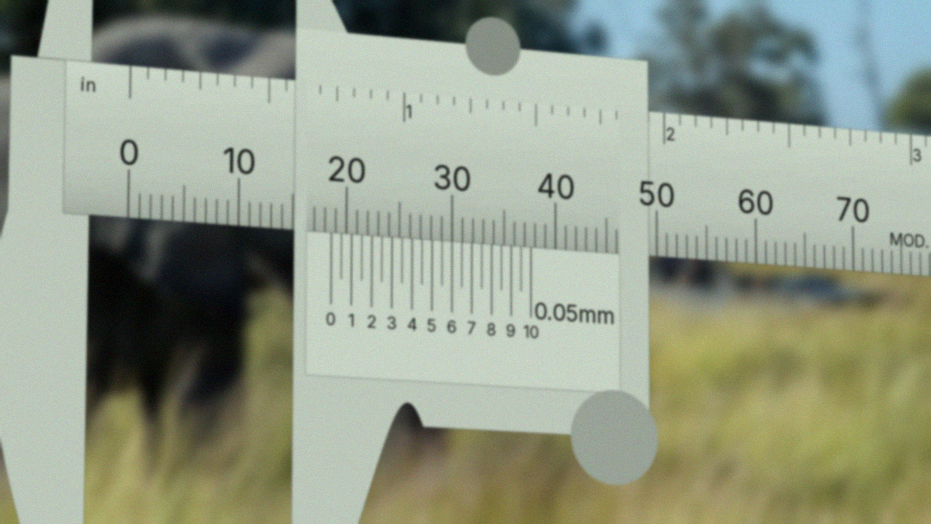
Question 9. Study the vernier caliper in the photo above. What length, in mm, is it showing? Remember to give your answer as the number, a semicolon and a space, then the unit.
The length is 18.6; mm
